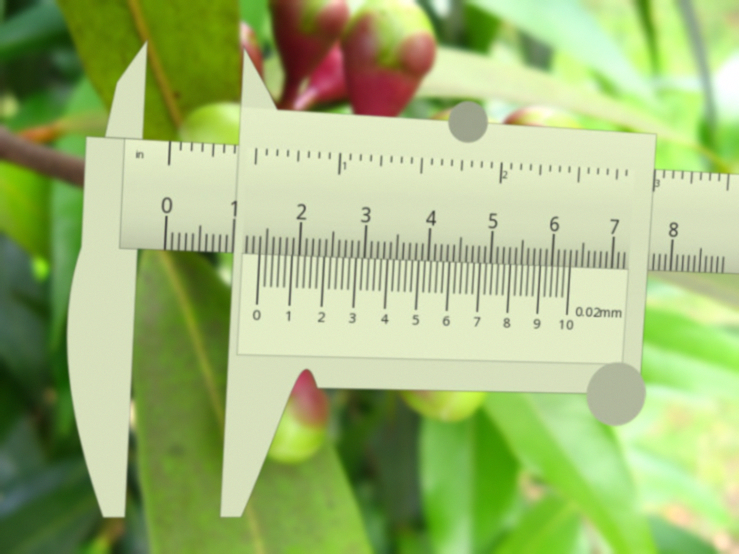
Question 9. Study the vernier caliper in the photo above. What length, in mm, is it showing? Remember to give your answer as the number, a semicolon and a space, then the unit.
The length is 14.0; mm
